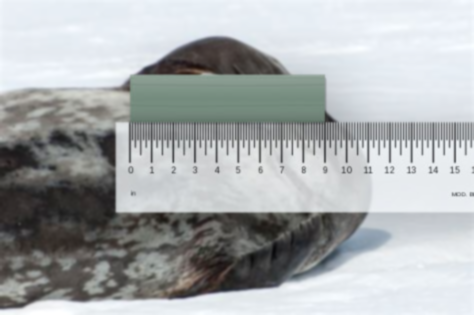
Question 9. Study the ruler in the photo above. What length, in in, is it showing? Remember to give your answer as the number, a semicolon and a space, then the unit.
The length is 9; in
